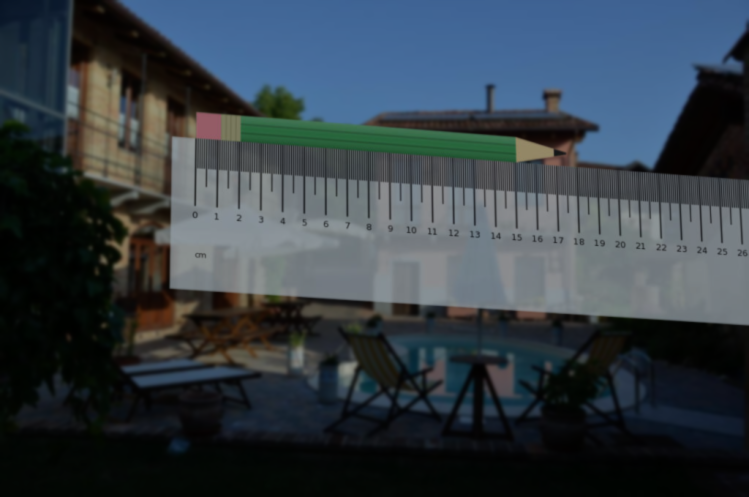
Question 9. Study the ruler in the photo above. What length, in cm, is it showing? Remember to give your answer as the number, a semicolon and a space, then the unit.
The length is 17.5; cm
